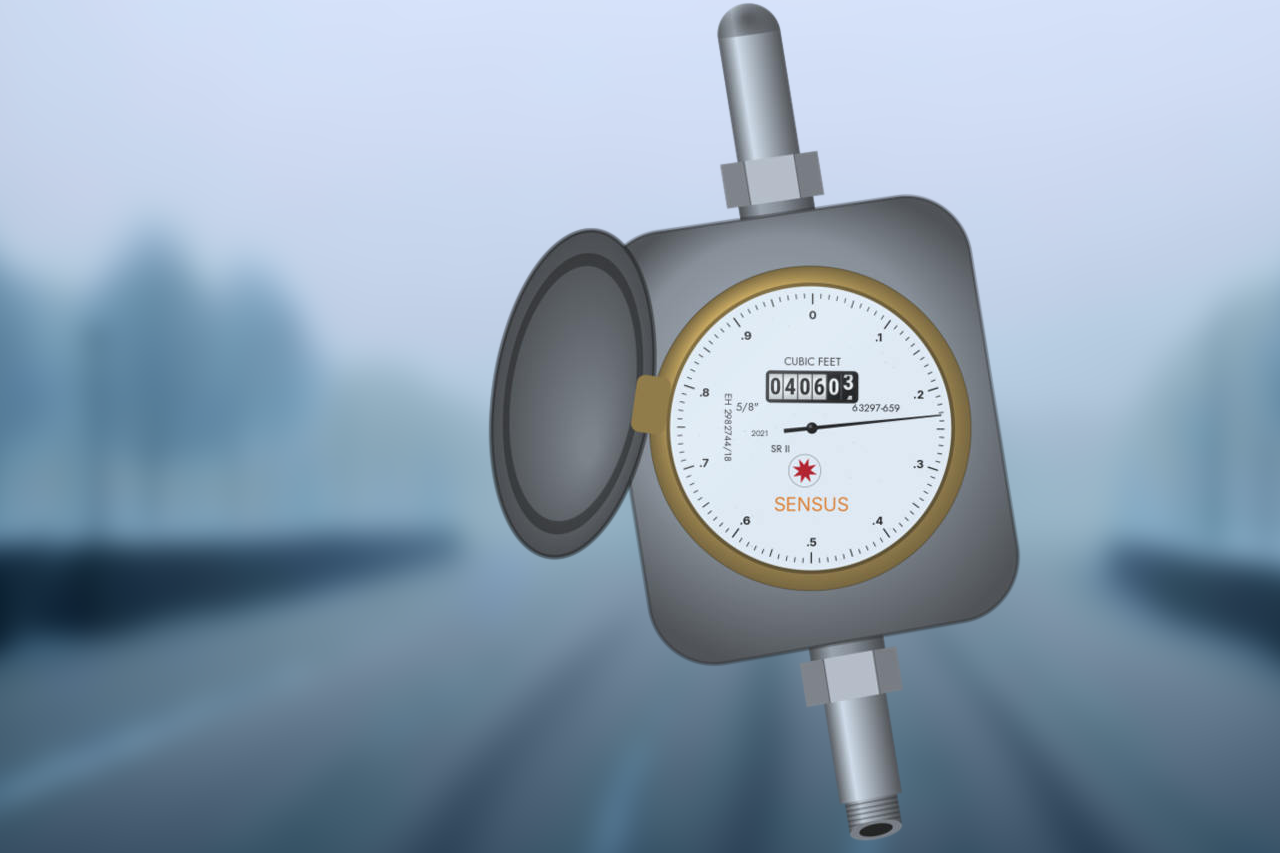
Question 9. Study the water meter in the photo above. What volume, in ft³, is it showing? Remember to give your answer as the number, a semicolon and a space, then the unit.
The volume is 40603.23; ft³
